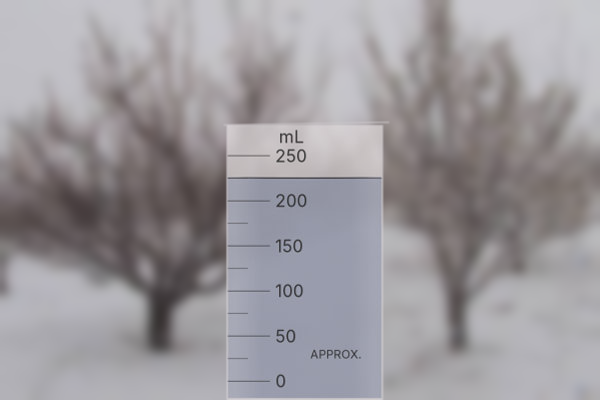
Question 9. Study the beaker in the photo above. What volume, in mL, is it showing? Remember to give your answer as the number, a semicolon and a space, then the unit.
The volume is 225; mL
